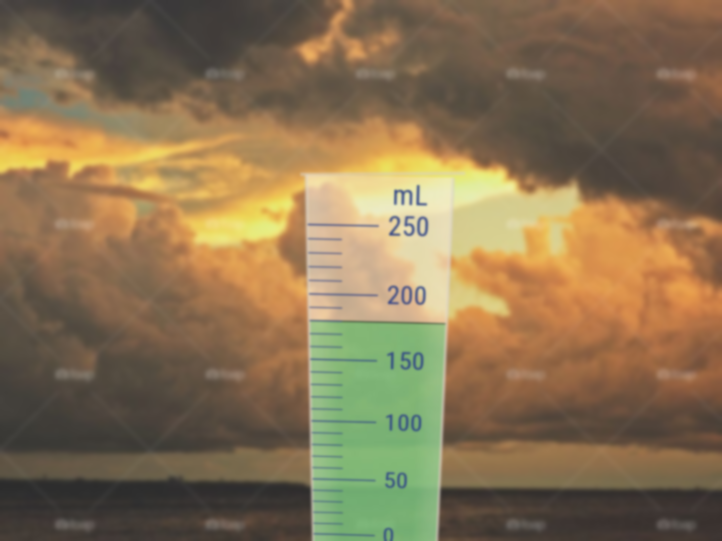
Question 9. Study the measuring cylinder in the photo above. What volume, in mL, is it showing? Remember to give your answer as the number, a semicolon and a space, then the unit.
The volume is 180; mL
